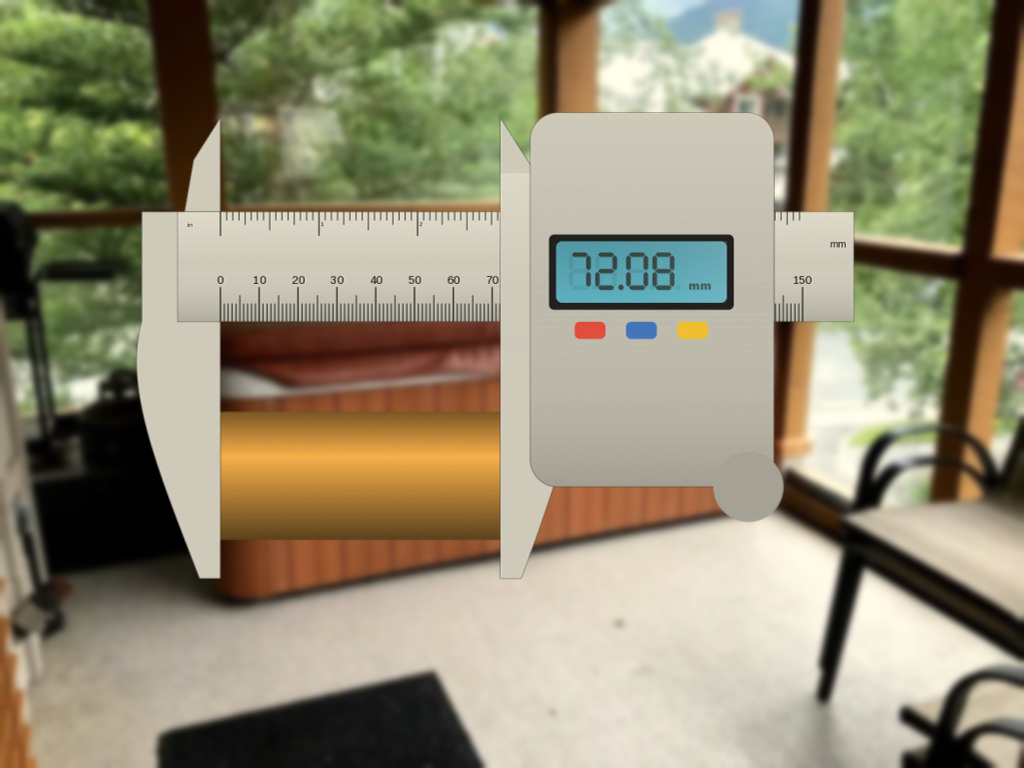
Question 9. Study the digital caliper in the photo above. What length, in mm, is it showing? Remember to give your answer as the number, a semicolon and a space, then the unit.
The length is 72.08; mm
